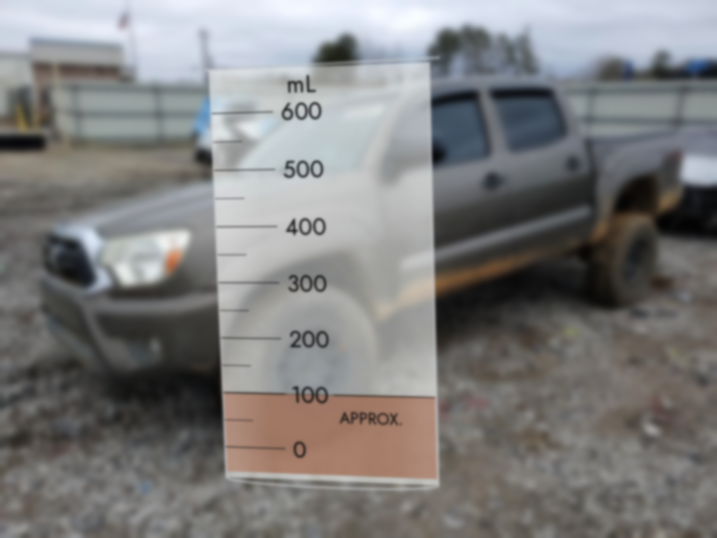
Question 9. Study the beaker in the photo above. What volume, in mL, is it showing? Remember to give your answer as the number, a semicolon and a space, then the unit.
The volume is 100; mL
